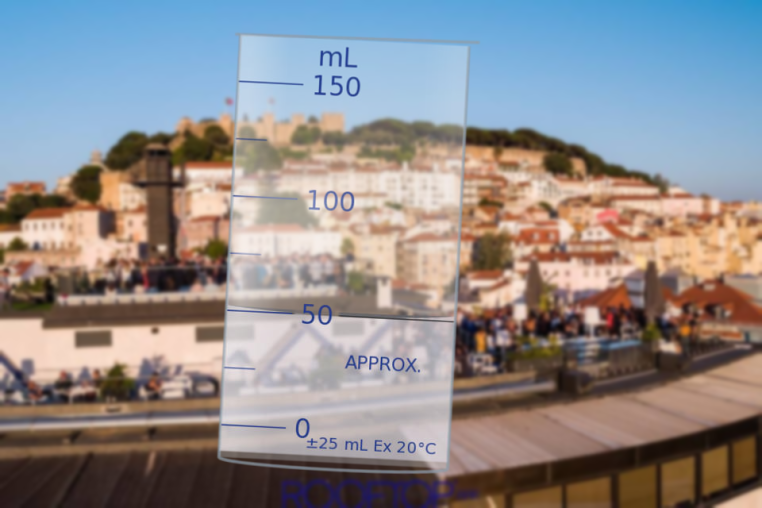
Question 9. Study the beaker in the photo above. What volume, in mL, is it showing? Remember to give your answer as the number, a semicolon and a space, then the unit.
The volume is 50; mL
